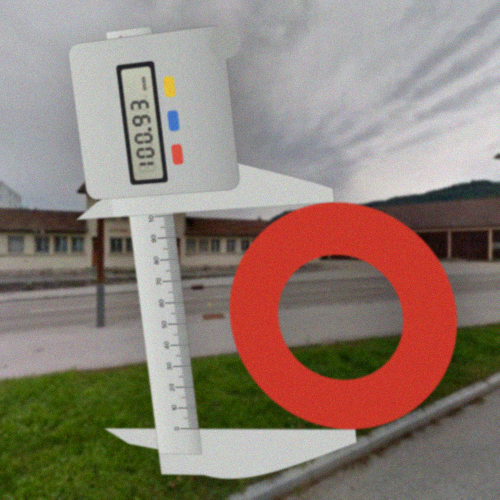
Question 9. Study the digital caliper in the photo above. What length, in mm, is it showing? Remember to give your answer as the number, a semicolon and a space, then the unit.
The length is 100.93; mm
